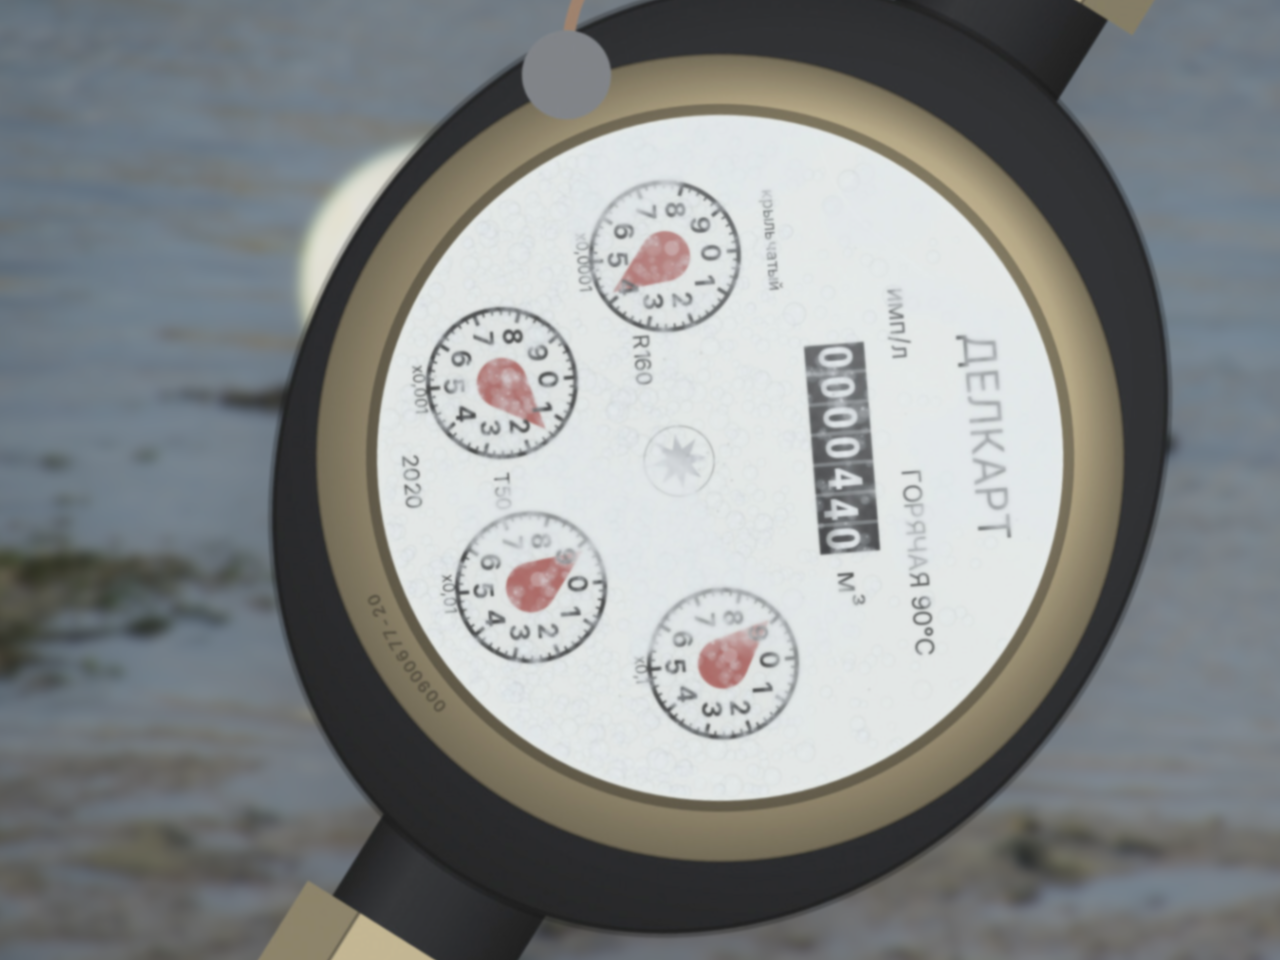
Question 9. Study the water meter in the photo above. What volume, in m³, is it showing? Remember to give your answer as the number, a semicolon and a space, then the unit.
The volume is 439.8914; m³
